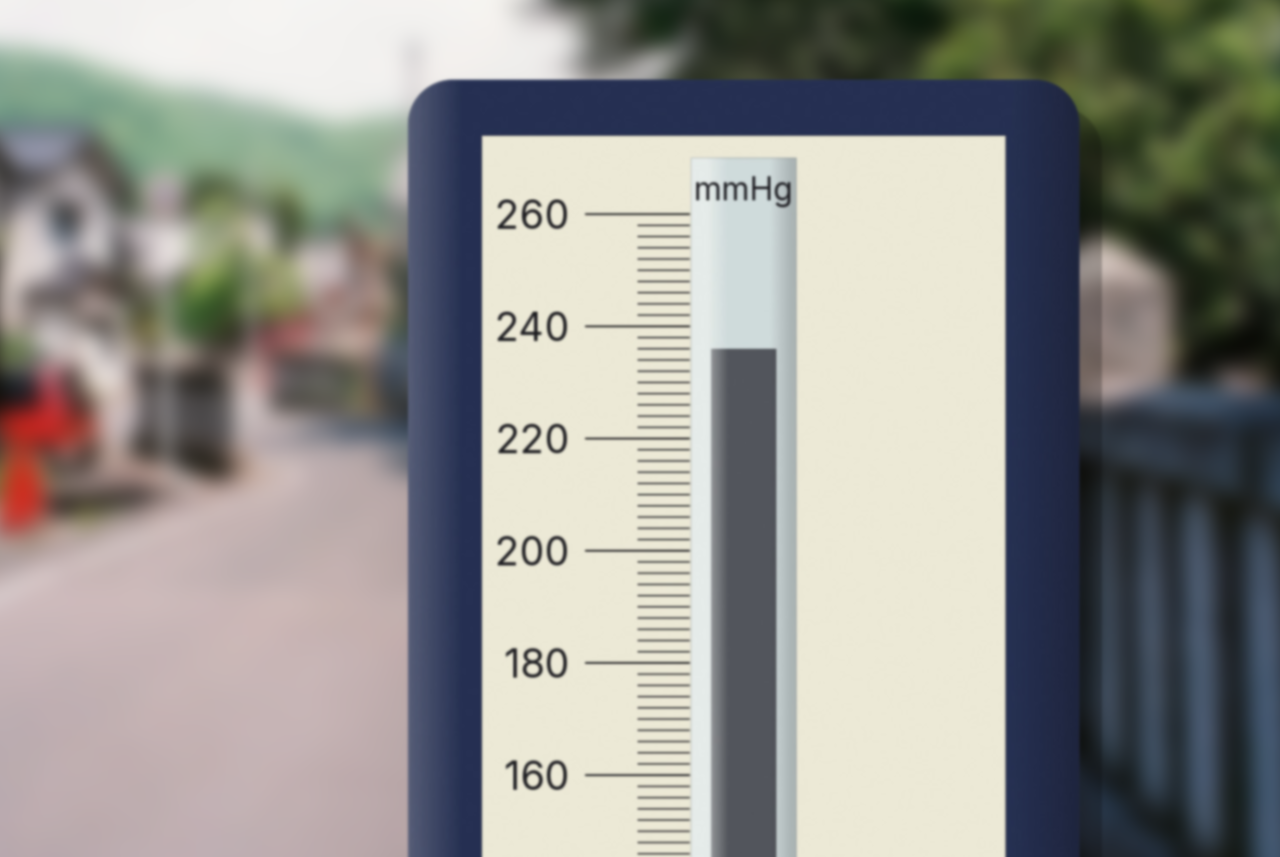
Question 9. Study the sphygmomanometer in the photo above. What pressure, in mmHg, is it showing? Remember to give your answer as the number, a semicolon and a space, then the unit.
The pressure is 236; mmHg
